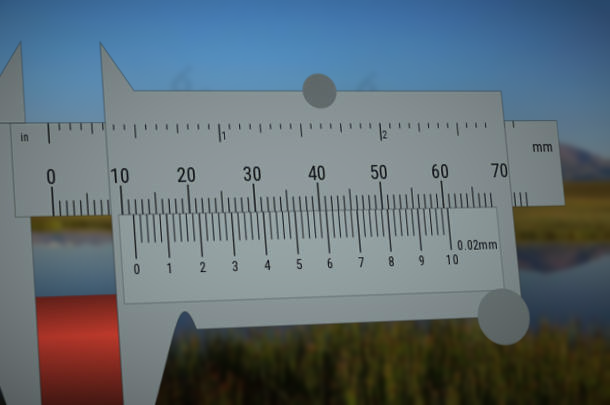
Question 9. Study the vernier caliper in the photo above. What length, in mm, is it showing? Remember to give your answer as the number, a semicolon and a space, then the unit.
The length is 11.6; mm
